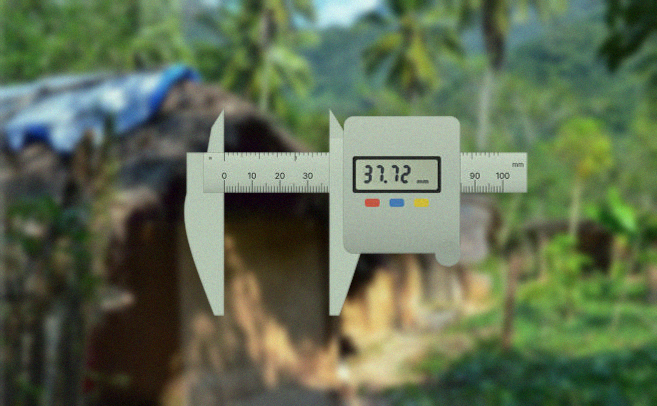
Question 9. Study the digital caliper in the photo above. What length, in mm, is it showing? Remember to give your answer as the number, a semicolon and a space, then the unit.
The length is 37.72; mm
